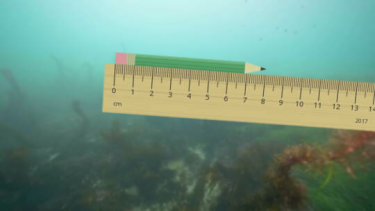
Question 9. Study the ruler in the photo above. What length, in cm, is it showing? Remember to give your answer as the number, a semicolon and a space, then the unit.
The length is 8; cm
